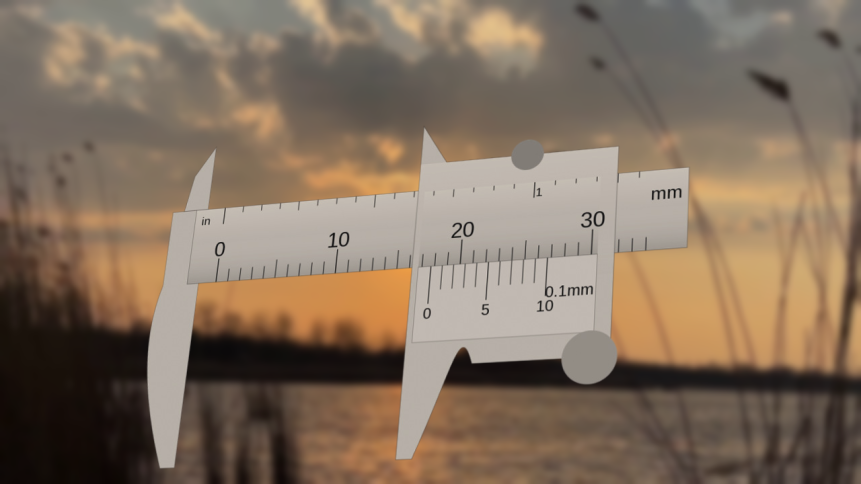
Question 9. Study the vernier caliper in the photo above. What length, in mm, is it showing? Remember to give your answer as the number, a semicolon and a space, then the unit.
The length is 17.7; mm
